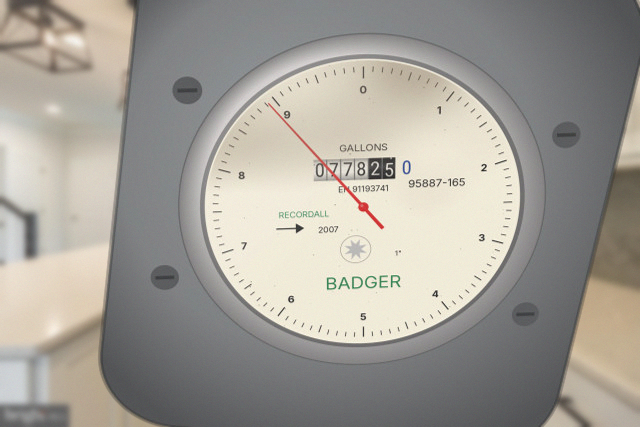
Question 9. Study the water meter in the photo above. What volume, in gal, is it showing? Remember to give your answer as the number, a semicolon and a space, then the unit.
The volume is 778248.9; gal
